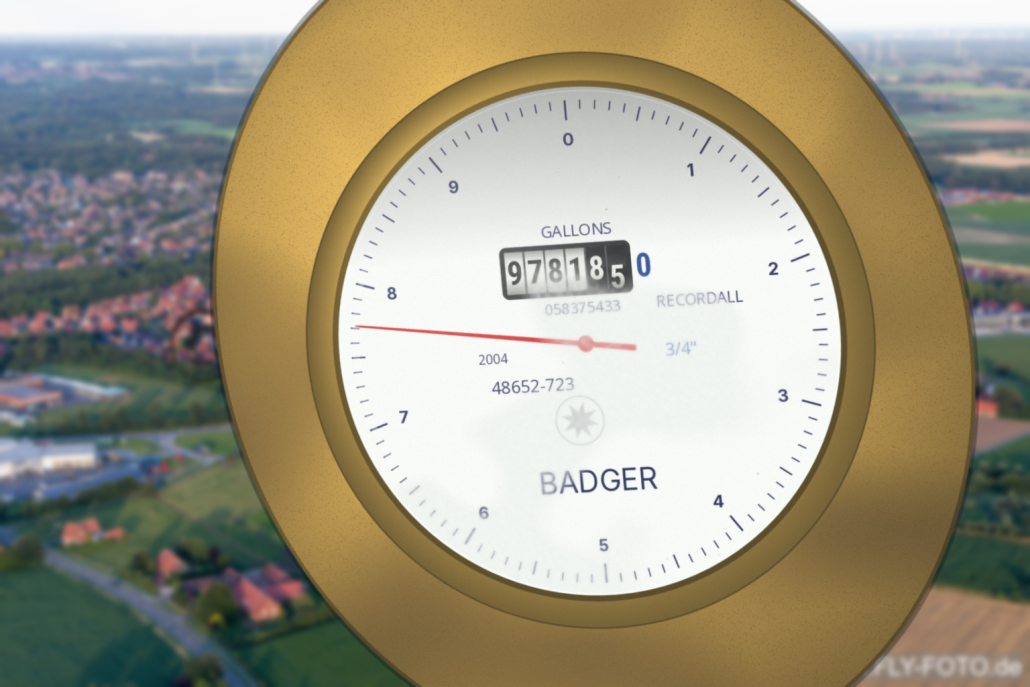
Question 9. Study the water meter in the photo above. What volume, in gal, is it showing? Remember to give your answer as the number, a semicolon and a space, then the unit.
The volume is 9781847.7; gal
